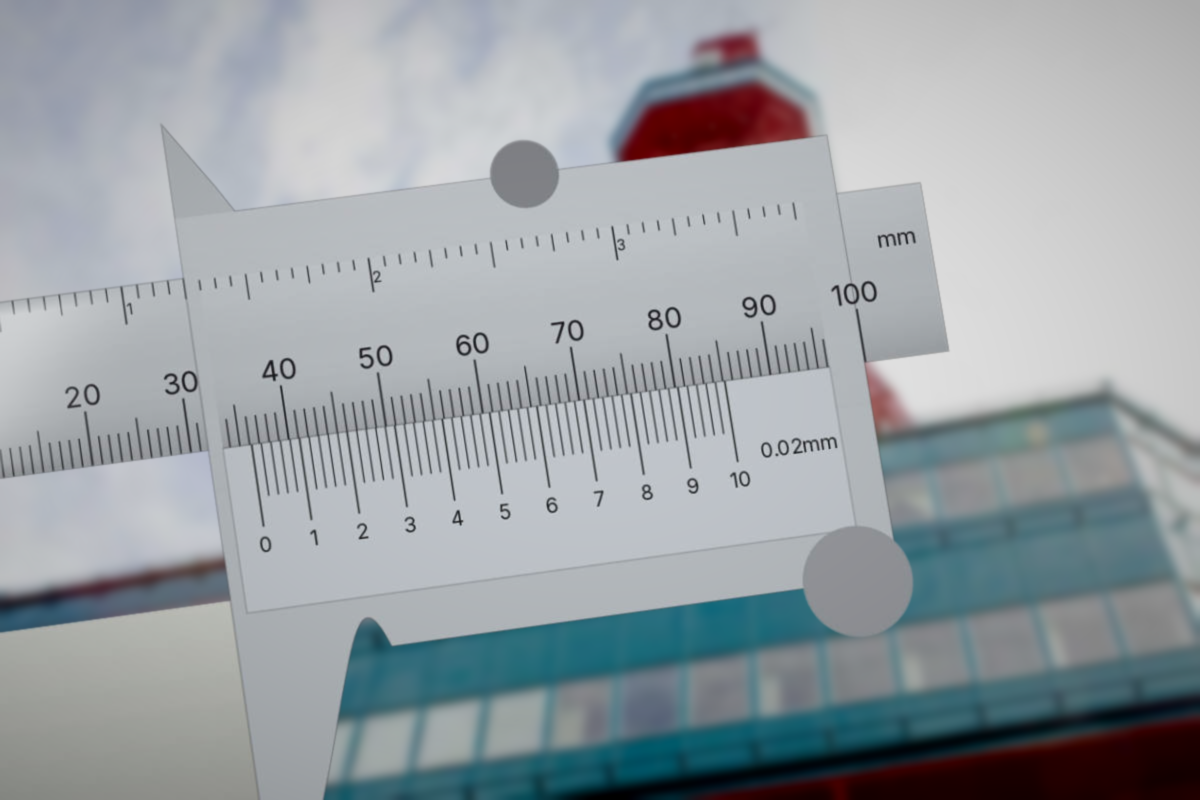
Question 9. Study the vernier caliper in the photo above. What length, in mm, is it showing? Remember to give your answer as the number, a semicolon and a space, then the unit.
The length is 36.2; mm
